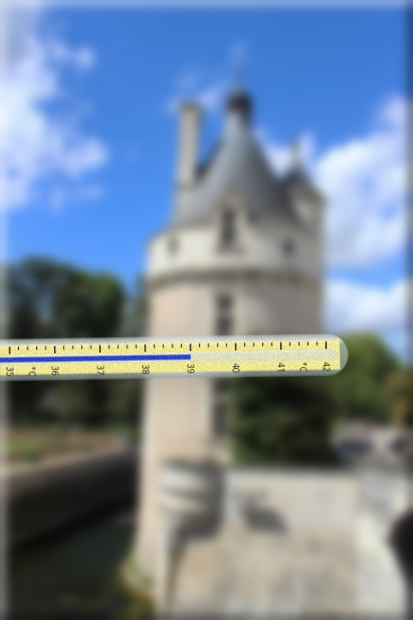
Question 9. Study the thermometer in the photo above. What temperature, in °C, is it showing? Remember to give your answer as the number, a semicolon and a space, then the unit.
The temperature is 39; °C
